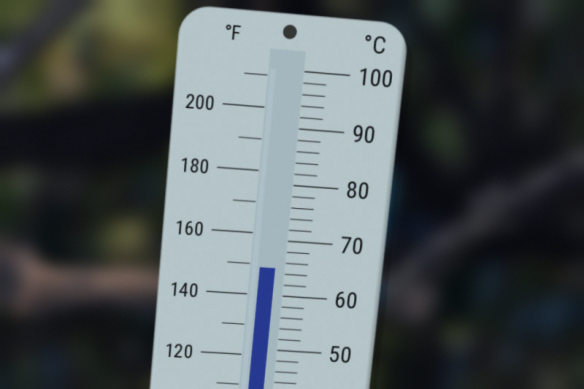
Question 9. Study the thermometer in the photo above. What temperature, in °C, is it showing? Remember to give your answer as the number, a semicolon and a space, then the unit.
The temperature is 65; °C
